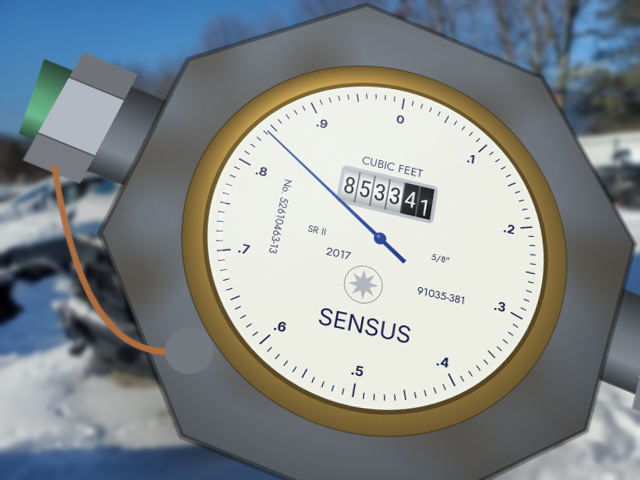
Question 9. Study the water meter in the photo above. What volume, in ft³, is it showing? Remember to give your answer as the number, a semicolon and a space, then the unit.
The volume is 853340.84; ft³
